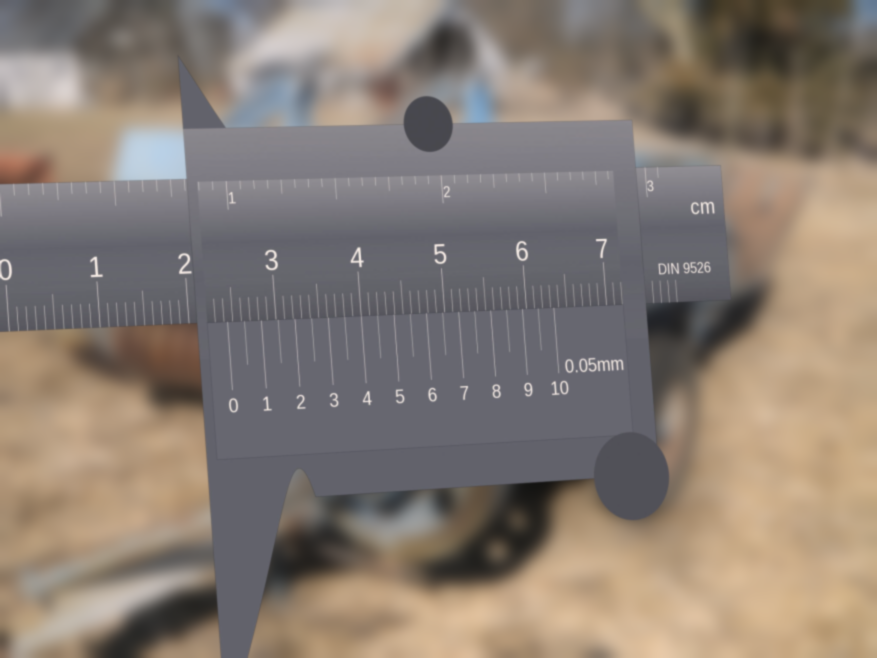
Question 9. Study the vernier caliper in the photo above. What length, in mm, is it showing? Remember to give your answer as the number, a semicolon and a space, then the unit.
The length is 24.4; mm
